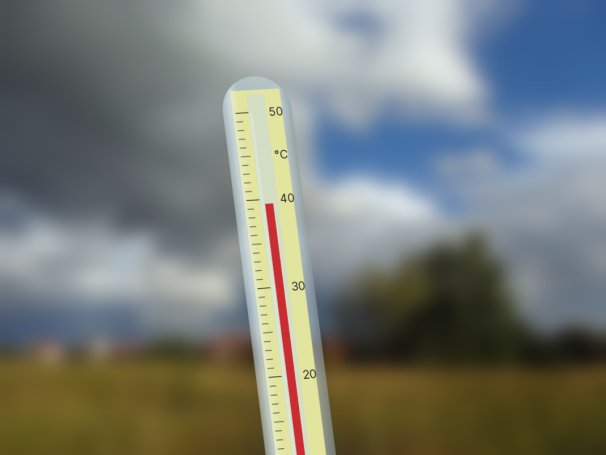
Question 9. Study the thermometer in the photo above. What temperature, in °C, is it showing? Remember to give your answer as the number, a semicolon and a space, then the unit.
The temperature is 39.5; °C
